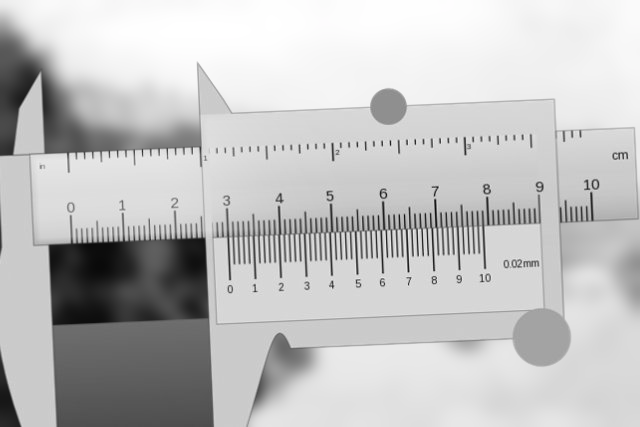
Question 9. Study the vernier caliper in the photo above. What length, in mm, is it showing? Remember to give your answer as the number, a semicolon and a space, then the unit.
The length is 30.0; mm
